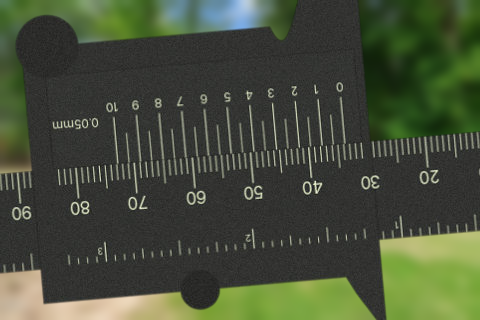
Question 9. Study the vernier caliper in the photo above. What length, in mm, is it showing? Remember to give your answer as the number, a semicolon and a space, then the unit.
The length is 33.8; mm
